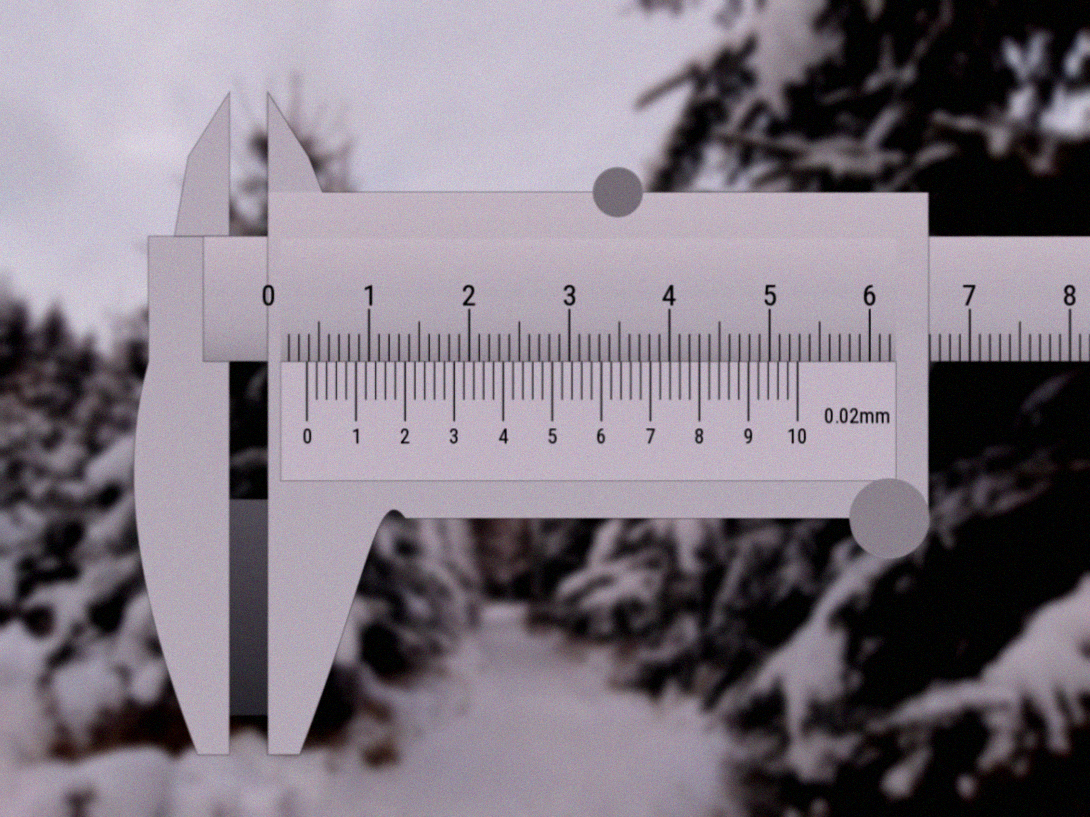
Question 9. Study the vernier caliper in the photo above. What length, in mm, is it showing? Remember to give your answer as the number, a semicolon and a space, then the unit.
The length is 3.8; mm
